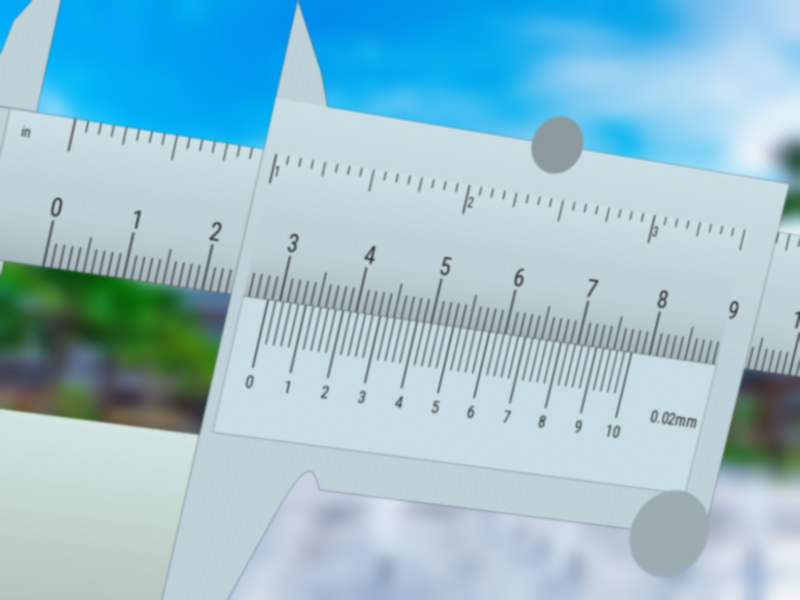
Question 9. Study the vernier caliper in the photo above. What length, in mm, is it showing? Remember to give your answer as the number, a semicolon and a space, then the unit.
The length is 28.5; mm
